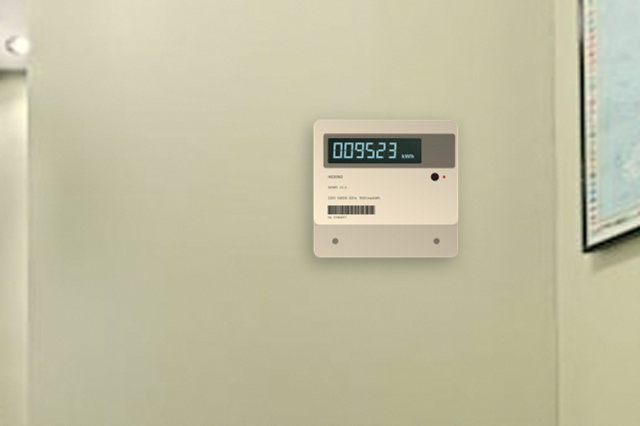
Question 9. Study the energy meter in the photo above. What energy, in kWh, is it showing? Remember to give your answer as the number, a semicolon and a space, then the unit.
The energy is 9523; kWh
